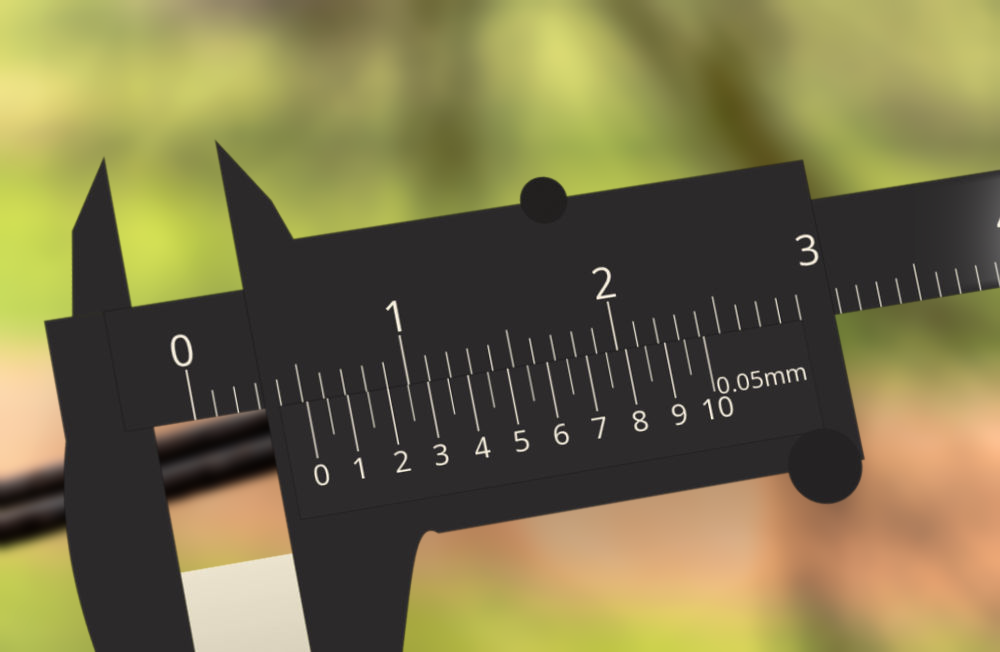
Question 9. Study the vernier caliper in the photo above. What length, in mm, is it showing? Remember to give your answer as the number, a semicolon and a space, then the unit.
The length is 5.2; mm
